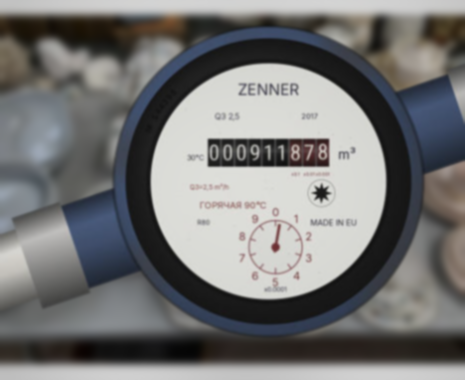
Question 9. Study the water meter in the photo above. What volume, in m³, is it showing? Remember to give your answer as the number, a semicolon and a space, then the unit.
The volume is 911.8780; m³
